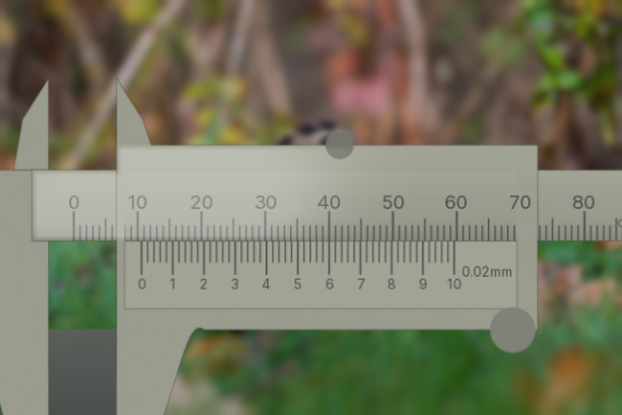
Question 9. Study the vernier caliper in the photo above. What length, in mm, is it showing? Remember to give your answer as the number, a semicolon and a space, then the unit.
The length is 10.6; mm
